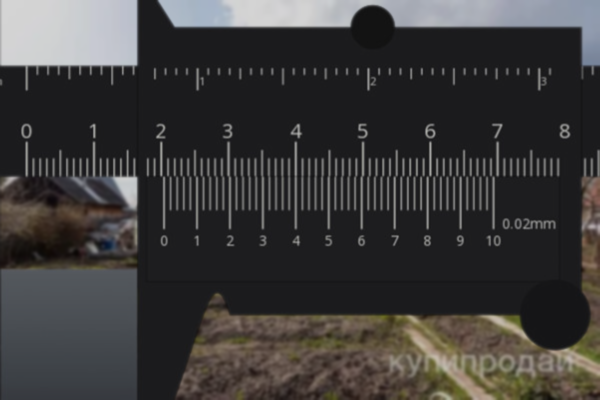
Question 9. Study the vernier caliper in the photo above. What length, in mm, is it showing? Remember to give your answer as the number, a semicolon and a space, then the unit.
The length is 20.4; mm
